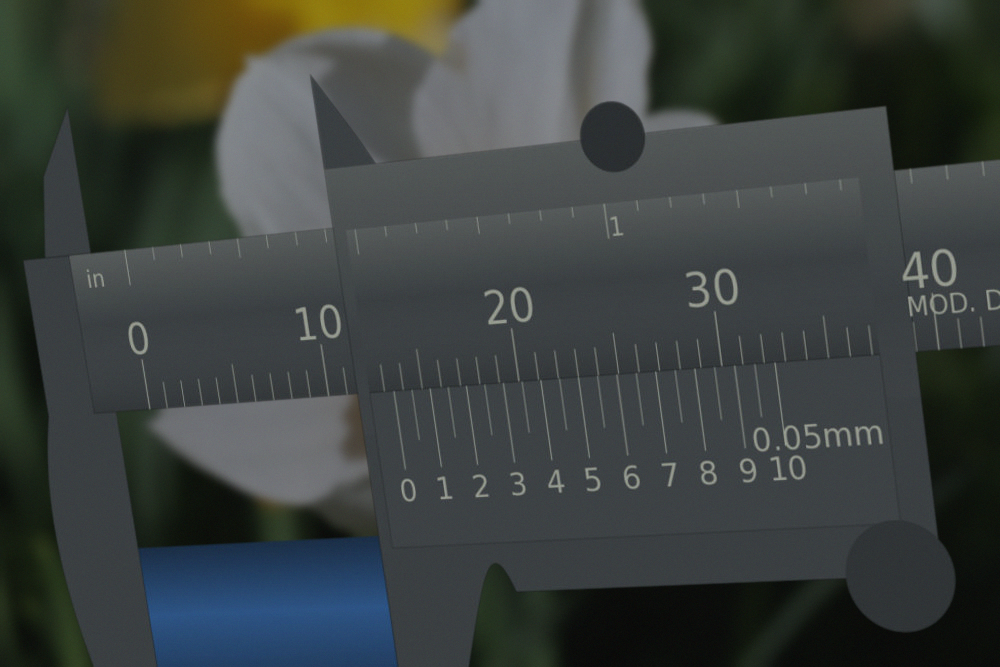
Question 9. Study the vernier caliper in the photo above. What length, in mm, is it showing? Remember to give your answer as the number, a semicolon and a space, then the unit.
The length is 13.5; mm
